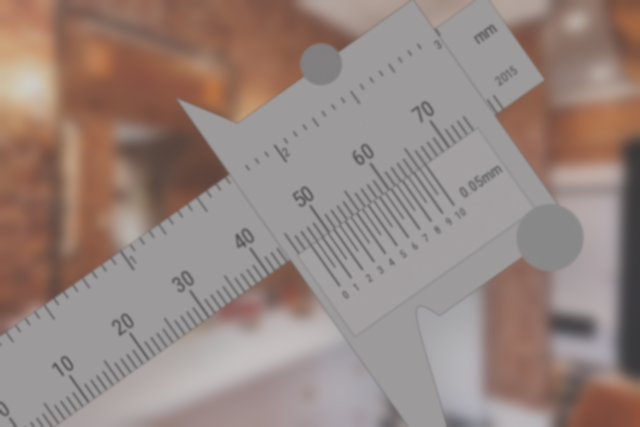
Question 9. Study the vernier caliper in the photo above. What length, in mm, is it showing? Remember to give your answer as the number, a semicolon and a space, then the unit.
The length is 47.0; mm
